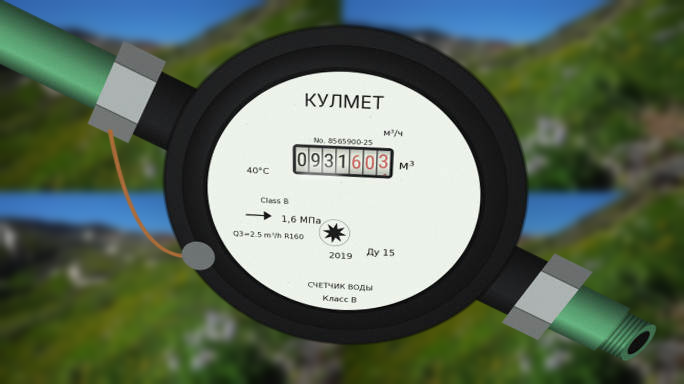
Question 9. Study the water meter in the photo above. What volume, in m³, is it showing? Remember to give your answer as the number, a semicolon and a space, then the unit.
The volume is 931.603; m³
